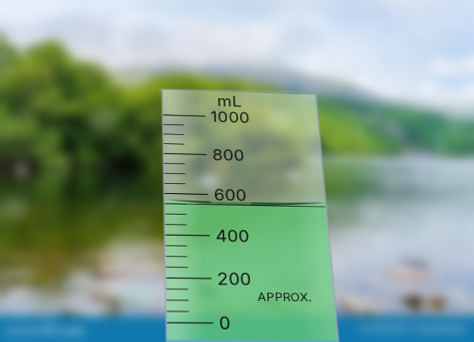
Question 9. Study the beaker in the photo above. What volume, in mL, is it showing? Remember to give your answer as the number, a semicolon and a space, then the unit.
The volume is 550; mL
